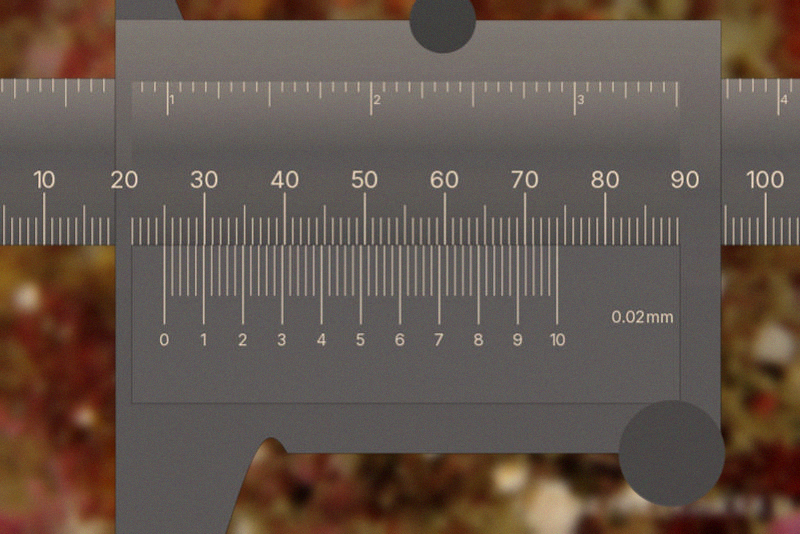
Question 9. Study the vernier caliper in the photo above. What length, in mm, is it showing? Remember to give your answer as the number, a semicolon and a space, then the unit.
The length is 25.0; mm
